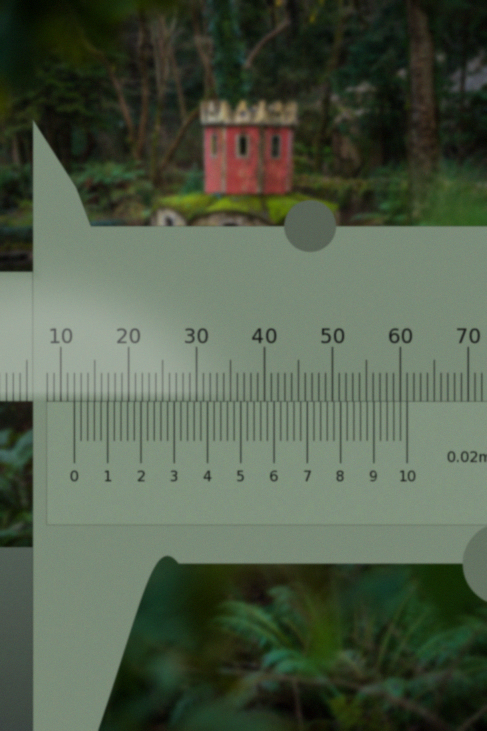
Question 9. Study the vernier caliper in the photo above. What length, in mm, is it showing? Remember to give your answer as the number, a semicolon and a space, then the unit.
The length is 12.0; mm
